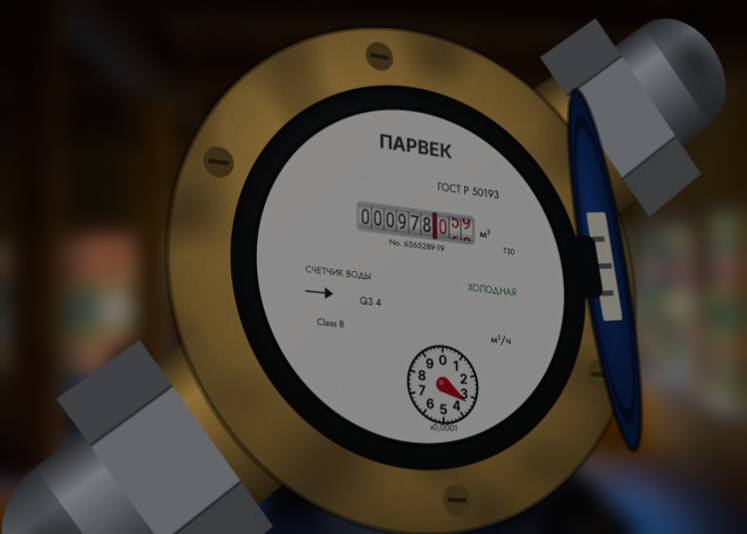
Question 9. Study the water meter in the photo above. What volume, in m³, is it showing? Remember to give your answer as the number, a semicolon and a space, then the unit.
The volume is 978.0593; m³
